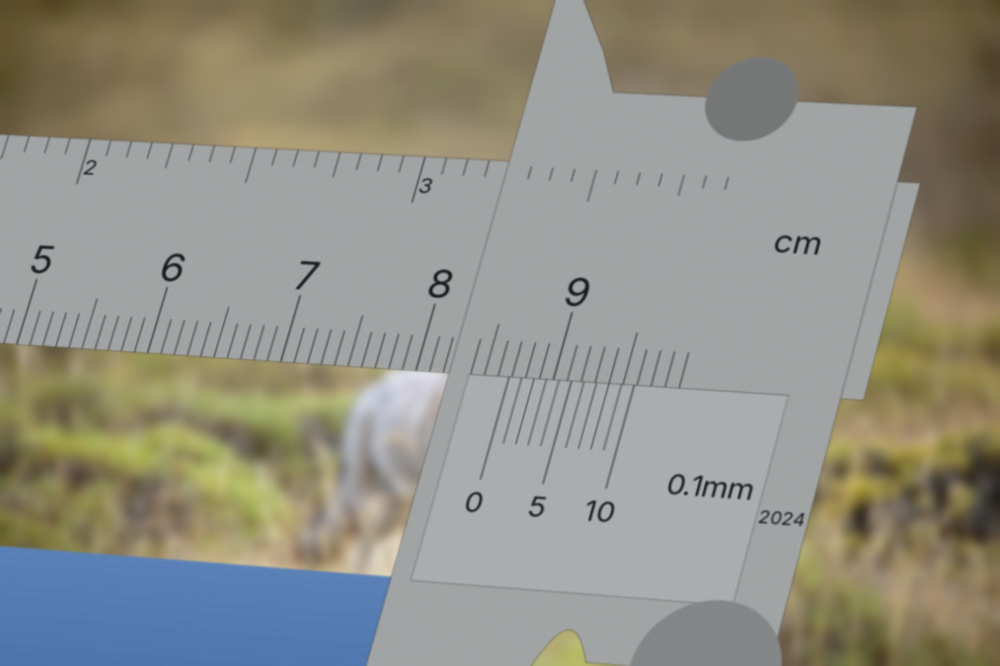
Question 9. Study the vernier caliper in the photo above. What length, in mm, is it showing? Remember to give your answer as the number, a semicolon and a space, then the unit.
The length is 86.8; mm
